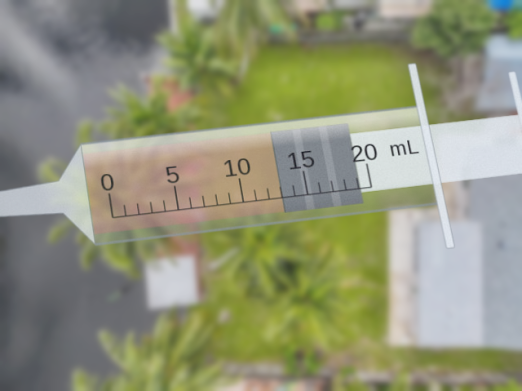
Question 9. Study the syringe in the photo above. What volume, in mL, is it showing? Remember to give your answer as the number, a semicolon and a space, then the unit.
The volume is 13; mL
